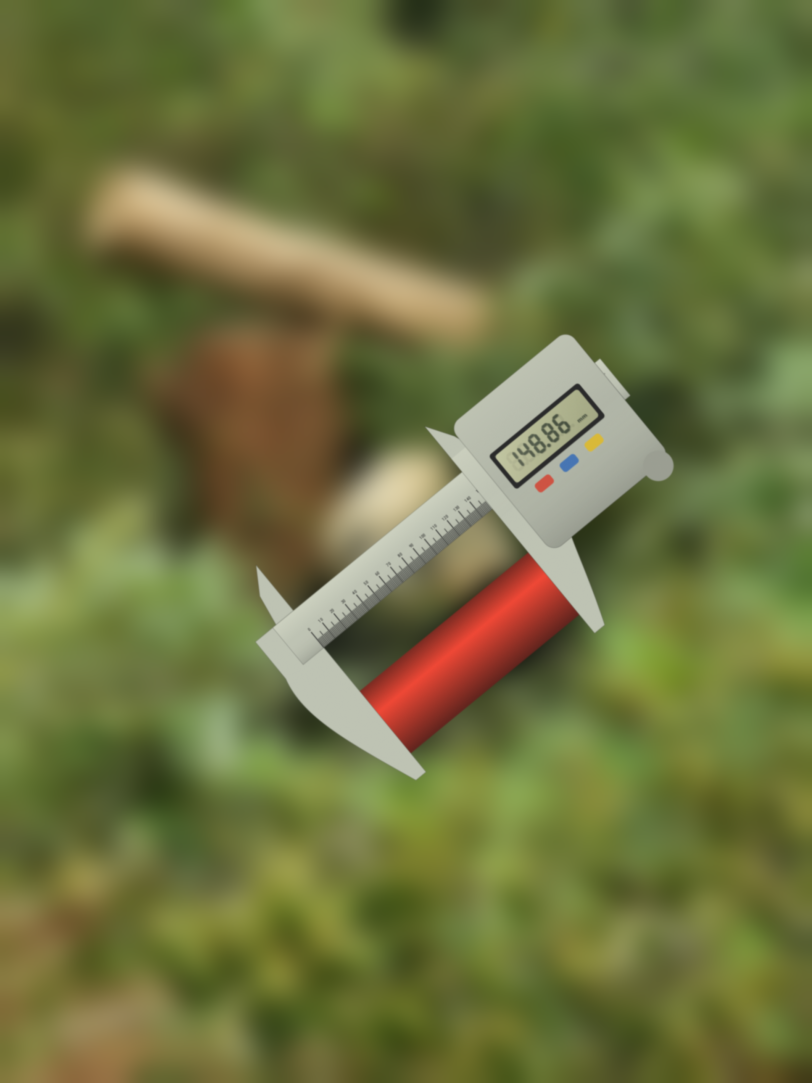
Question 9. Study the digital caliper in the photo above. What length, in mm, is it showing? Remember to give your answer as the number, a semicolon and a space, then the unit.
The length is 148.86; mm
